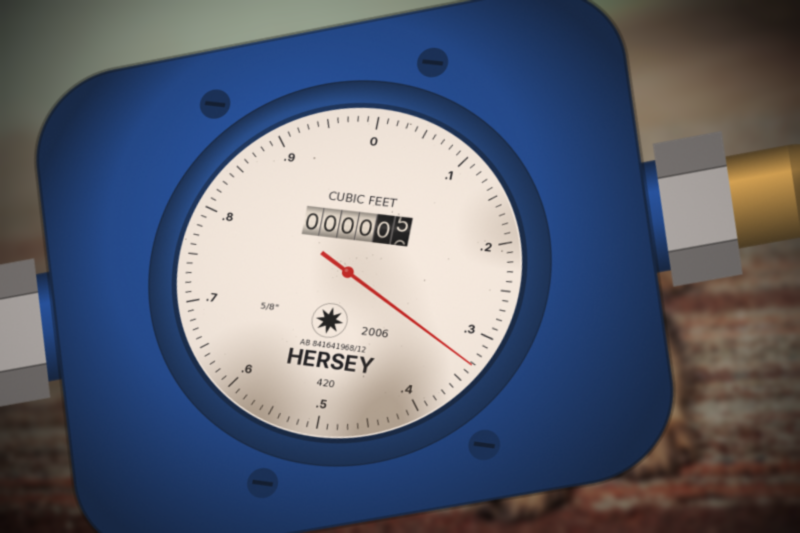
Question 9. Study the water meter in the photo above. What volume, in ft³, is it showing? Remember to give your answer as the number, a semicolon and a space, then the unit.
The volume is 5.33; ft³
